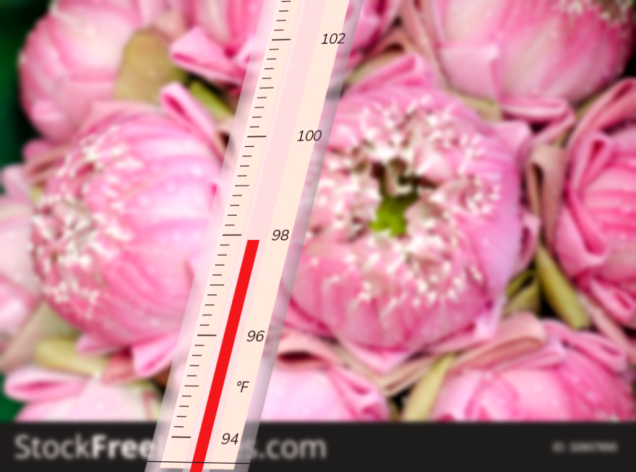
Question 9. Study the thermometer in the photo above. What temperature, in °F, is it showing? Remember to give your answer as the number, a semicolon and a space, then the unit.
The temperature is 97.9; °F
